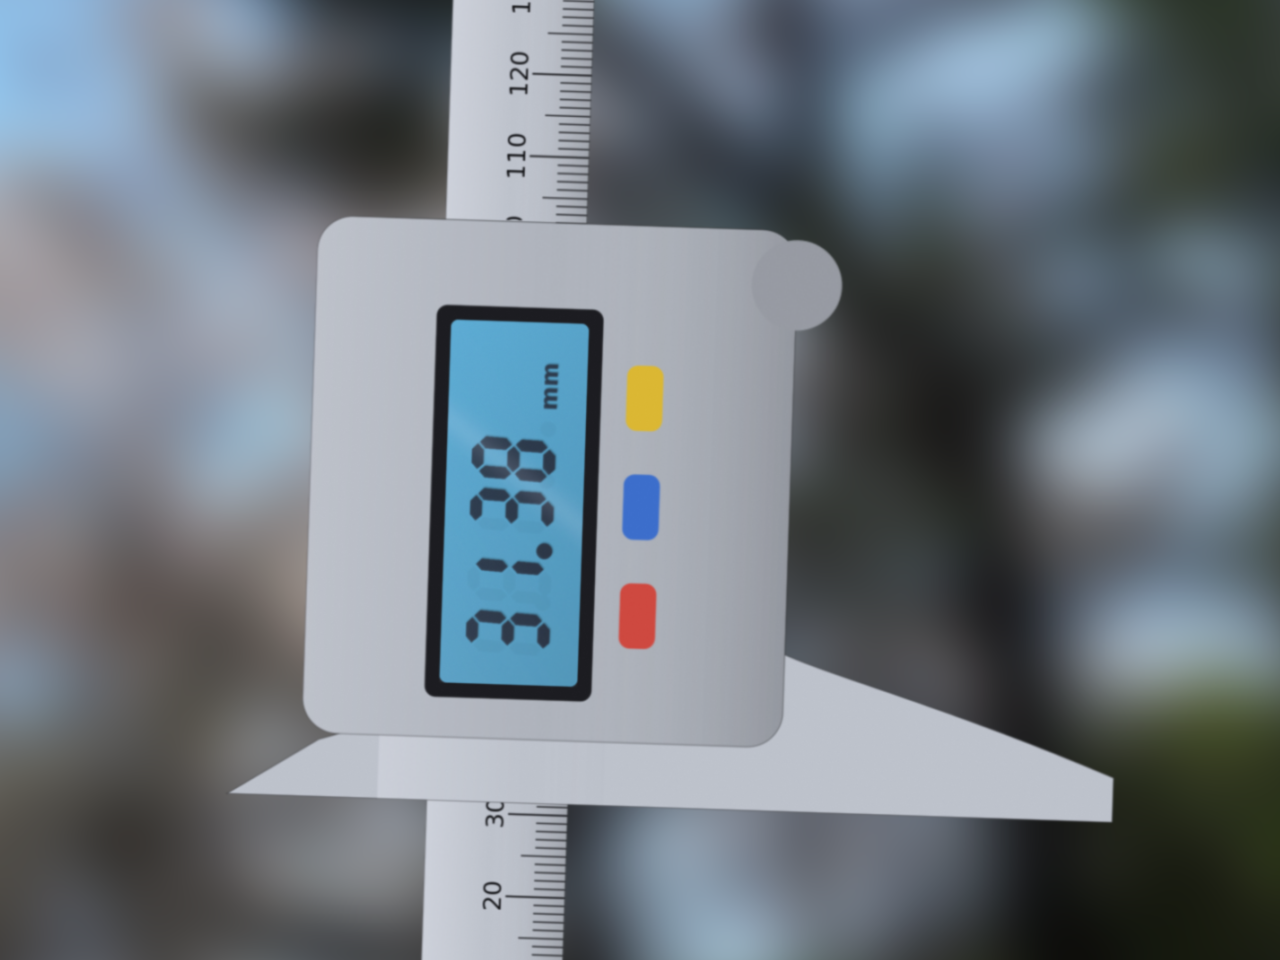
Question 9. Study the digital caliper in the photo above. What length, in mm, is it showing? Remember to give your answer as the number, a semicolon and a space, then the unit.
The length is 31.38; mm
